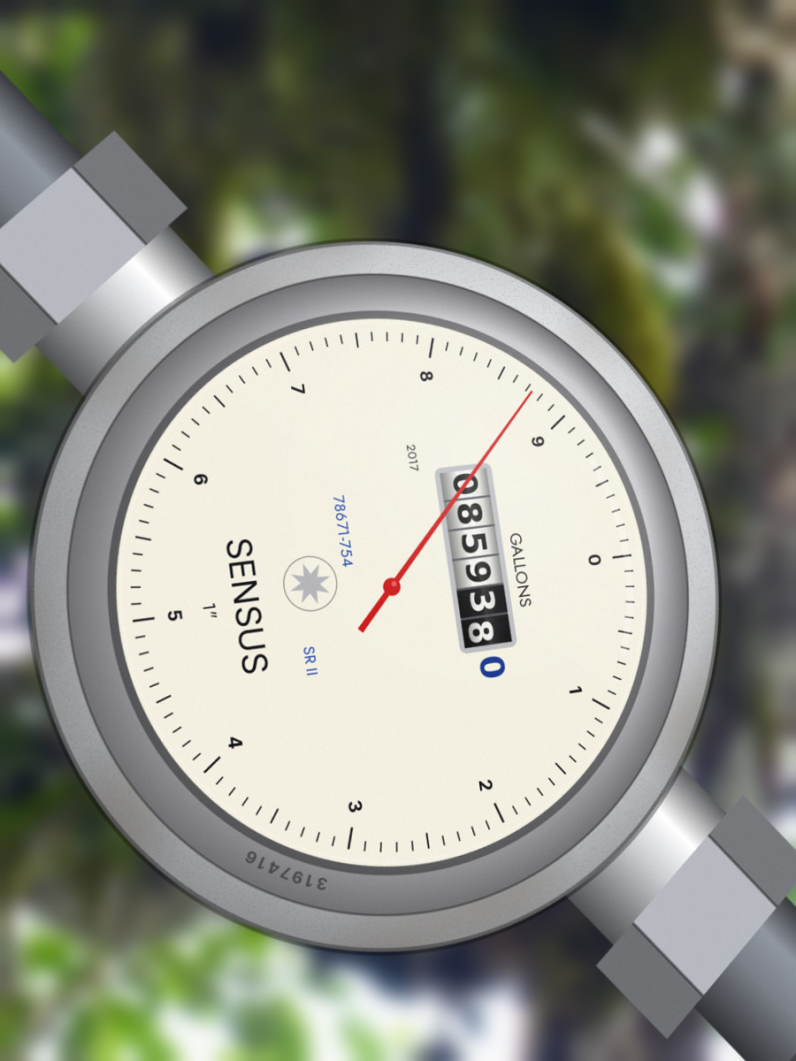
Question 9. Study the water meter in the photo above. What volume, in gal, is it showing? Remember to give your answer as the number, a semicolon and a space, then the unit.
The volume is 859378.7; gal
